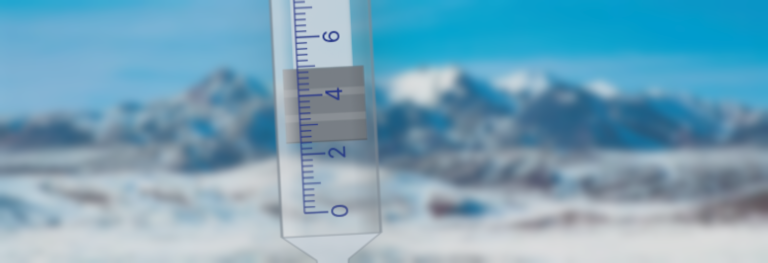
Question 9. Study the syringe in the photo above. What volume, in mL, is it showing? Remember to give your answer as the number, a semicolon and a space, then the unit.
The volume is 2.4; mL
